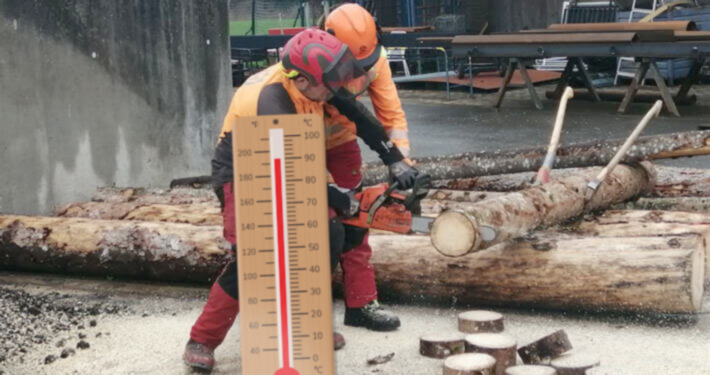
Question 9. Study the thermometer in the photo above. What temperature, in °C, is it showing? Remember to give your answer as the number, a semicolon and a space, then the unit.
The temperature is 90; °C
